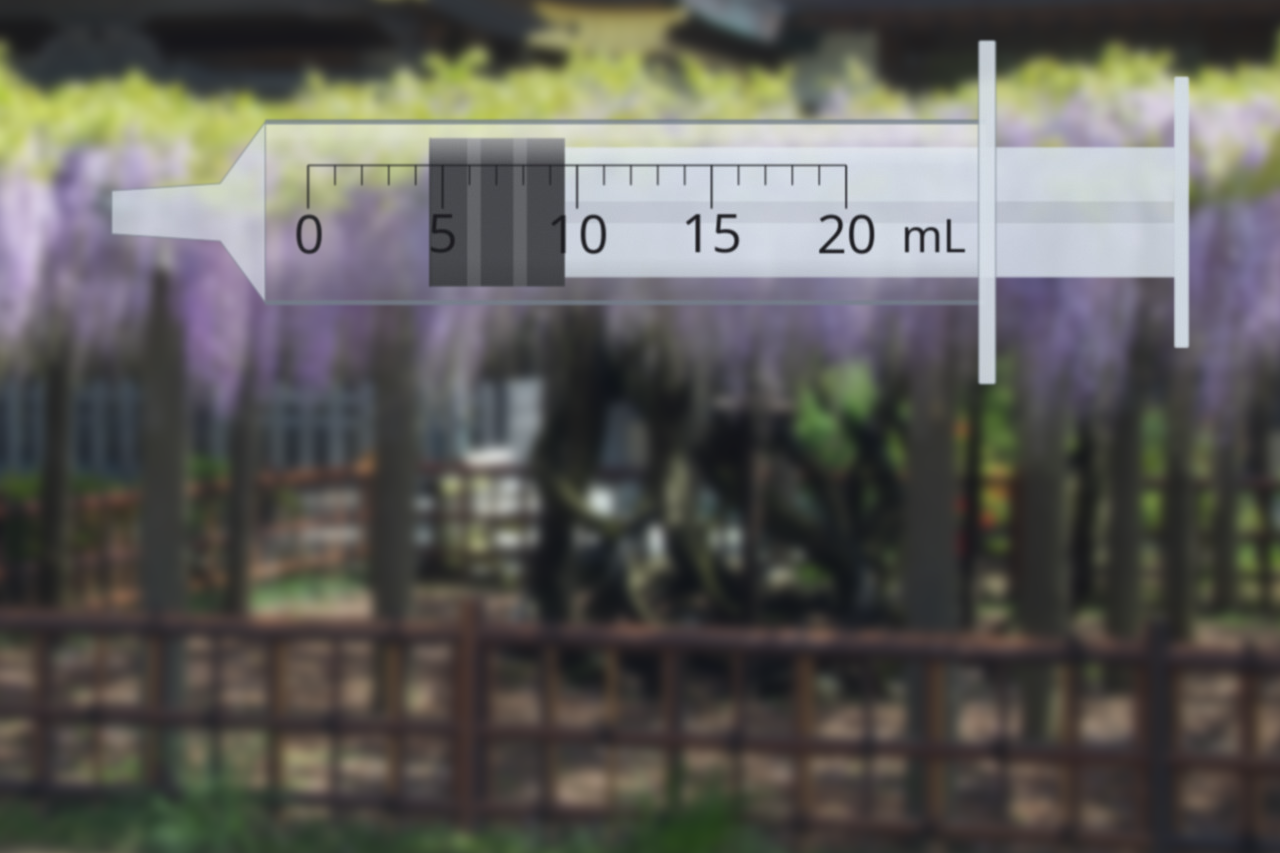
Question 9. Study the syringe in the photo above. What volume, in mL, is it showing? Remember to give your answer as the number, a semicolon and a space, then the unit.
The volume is 4.5; mL
